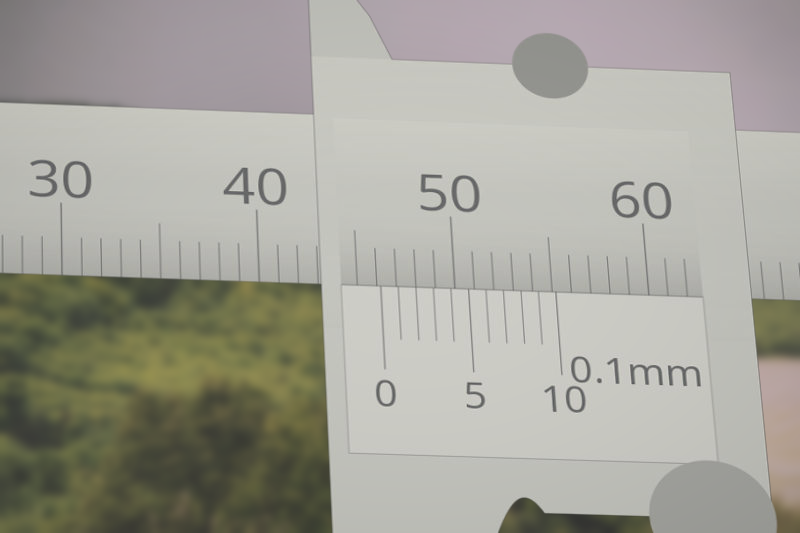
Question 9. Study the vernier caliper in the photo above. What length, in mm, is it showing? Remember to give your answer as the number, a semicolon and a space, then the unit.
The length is 46.2; mm
